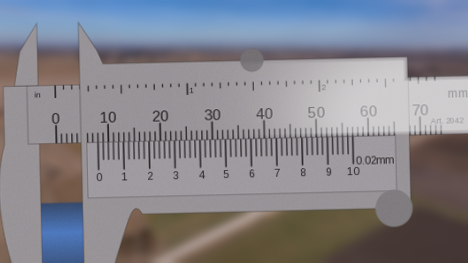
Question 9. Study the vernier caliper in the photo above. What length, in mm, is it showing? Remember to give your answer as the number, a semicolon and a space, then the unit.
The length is 8.0; mm
